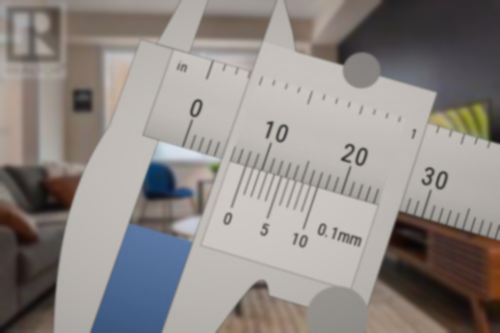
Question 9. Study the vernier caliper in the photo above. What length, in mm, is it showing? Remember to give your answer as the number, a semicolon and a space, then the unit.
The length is 8.0; mm
